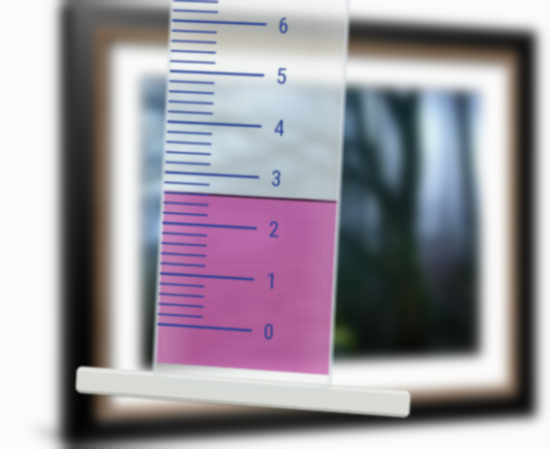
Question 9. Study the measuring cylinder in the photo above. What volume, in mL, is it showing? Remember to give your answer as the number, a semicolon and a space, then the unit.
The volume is 2.6; mL
